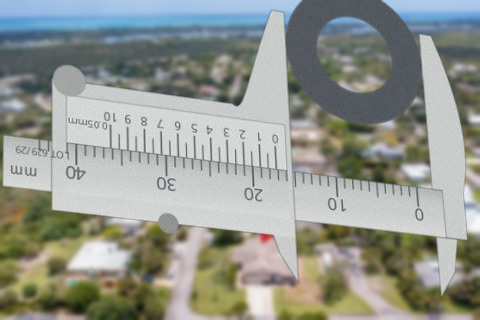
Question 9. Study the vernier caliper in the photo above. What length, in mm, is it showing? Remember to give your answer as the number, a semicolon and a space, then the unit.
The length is 17.2; mm
